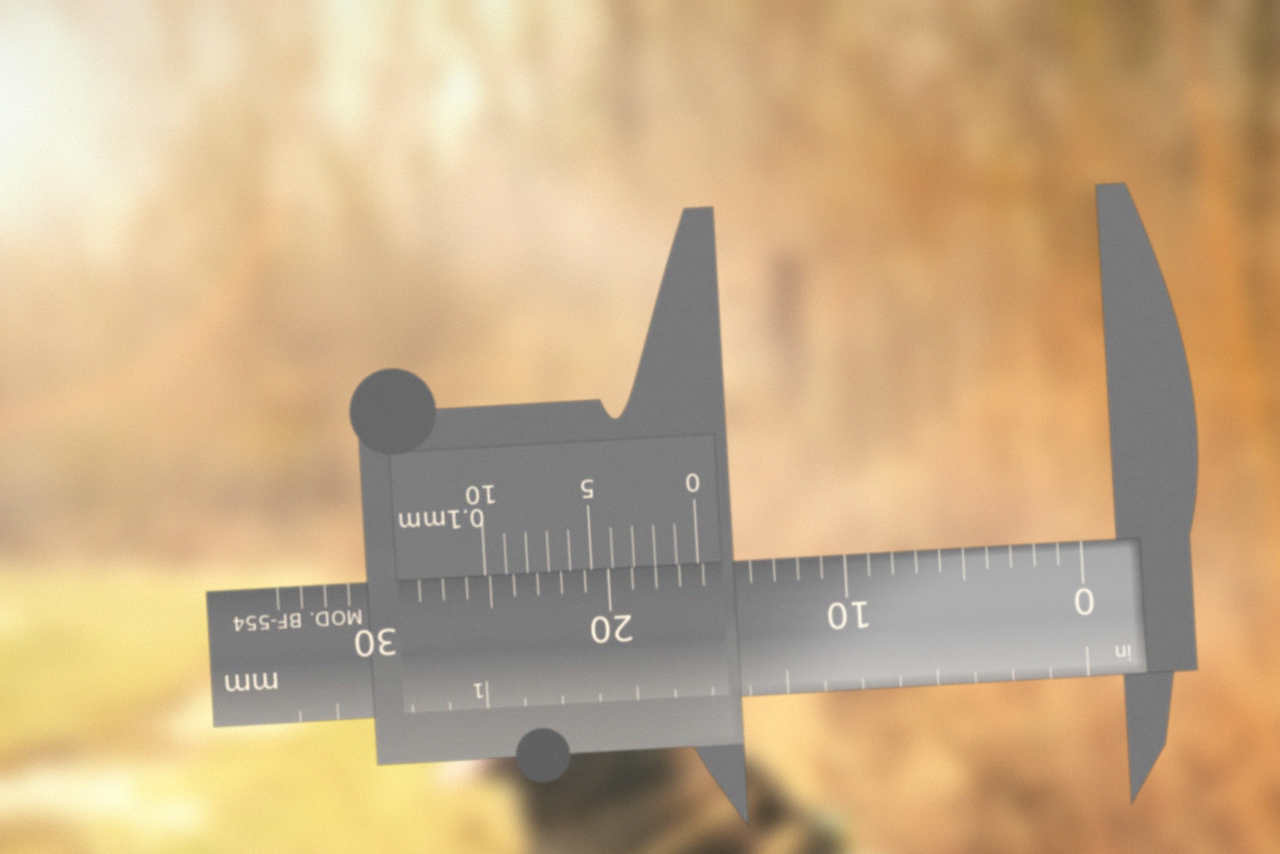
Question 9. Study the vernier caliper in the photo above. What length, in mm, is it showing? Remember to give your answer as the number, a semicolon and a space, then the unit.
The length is 16.2; mm
